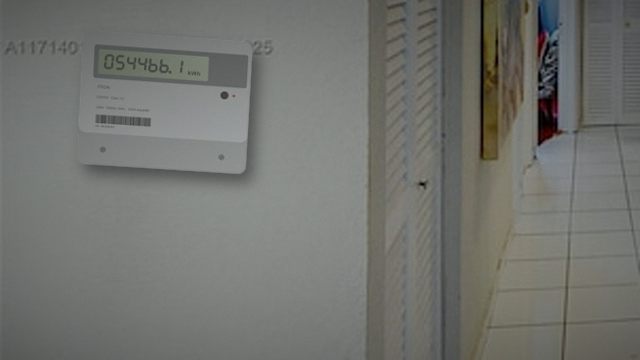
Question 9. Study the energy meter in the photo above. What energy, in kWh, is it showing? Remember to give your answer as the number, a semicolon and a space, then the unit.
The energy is 54466.1; kWh
